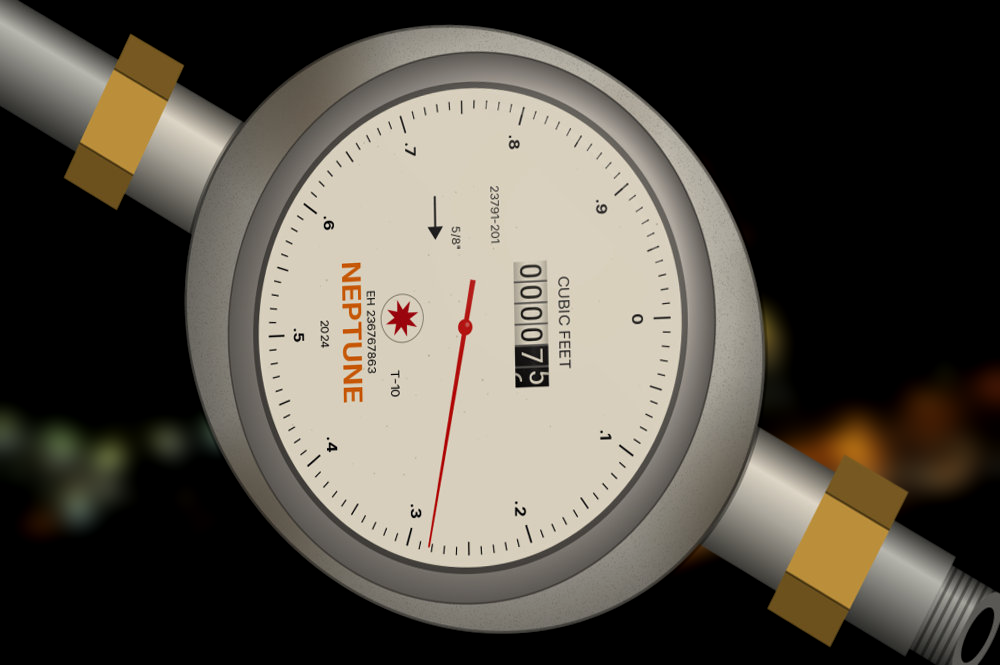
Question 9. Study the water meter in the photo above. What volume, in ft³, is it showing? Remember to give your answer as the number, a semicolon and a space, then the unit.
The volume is 75.28; ft³
